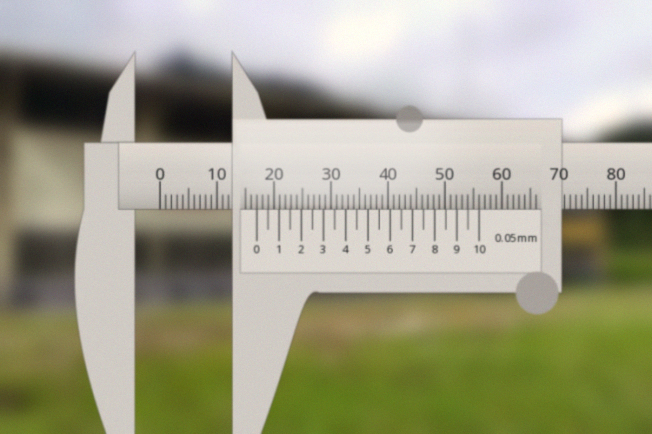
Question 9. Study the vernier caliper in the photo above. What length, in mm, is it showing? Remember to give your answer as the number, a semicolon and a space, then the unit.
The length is 17.0; mm
